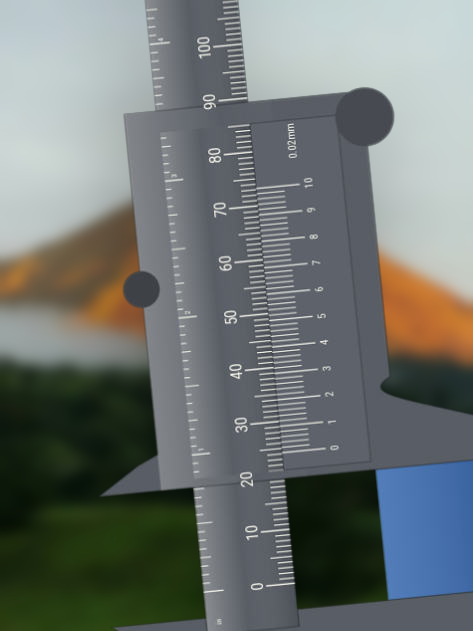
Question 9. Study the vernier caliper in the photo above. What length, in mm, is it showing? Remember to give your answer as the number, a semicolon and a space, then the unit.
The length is 24.2; mm
